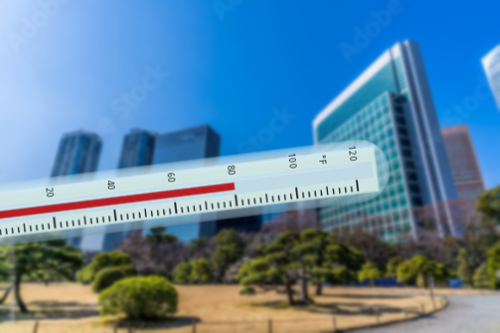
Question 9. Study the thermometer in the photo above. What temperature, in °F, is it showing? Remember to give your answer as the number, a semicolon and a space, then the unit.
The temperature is 80; °F
